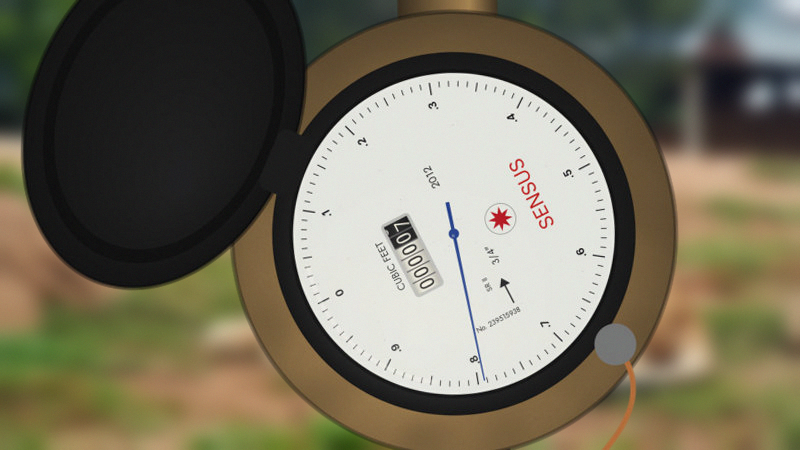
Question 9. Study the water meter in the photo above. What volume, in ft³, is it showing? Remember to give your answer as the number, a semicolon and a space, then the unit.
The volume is 6.79; ft³
